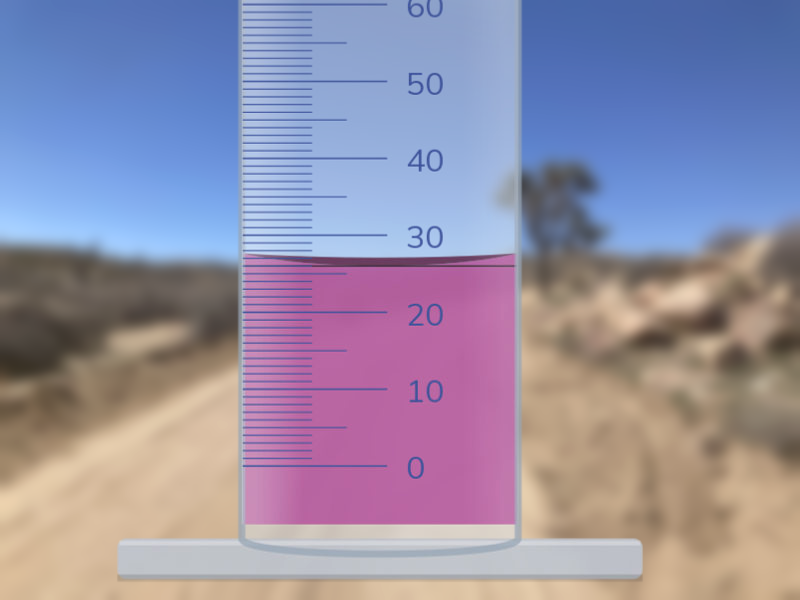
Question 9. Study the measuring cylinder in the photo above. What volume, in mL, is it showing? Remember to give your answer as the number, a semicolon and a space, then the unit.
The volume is 26; mL
